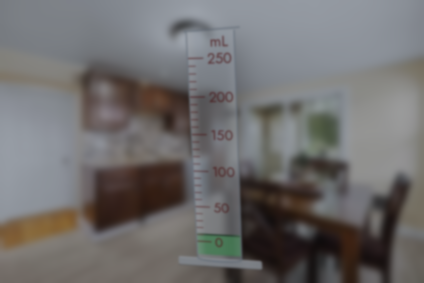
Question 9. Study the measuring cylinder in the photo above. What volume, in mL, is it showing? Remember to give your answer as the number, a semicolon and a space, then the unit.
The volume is 10; mL
